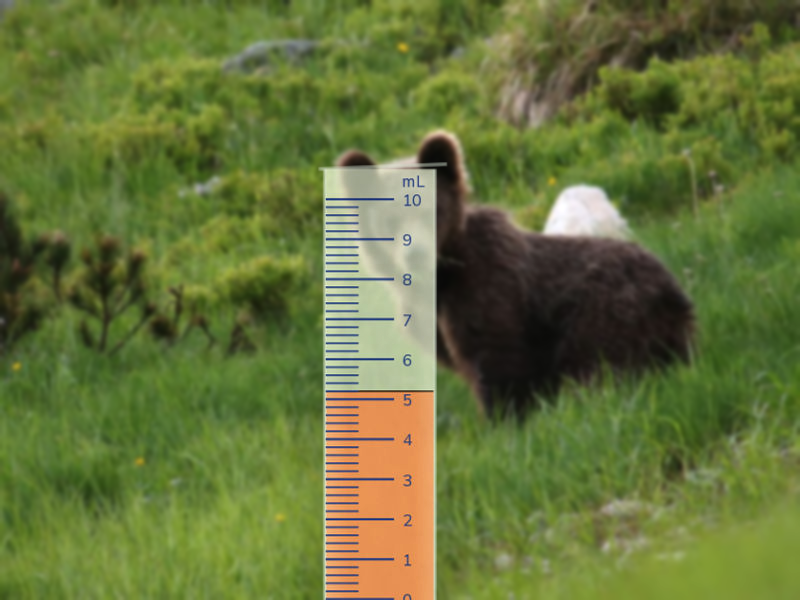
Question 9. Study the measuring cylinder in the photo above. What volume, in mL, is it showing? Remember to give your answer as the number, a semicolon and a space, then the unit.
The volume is 5.2; mL
